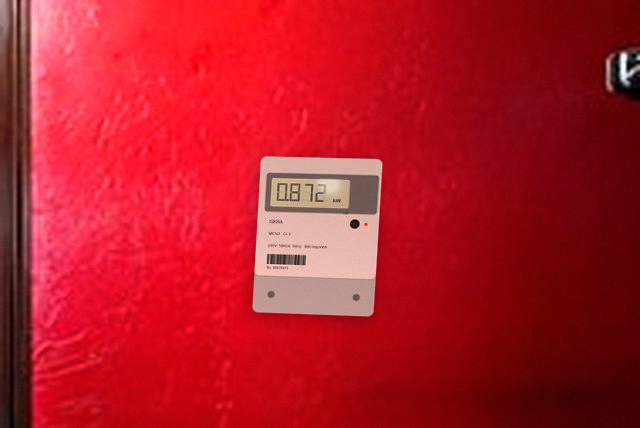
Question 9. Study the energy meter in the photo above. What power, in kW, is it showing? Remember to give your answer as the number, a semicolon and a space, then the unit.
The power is 0.872; kW
